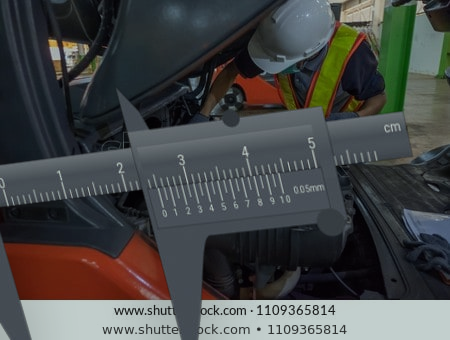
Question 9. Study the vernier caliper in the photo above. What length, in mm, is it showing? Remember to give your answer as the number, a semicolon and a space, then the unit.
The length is 25.2; mm
